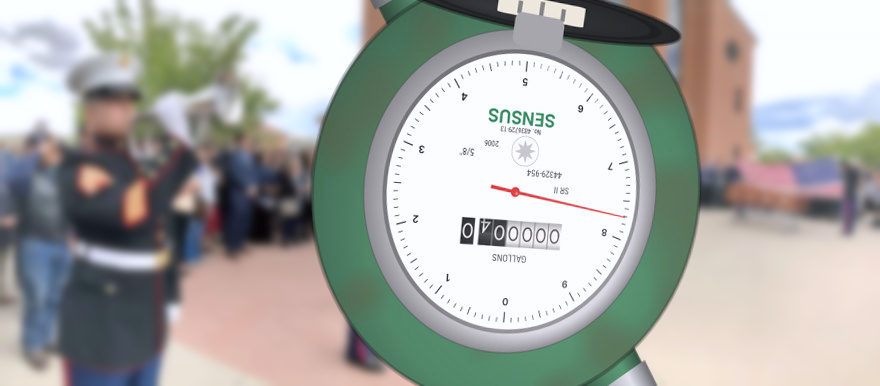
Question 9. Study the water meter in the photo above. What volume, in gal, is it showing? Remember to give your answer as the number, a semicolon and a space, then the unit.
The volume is 37.7; gal
